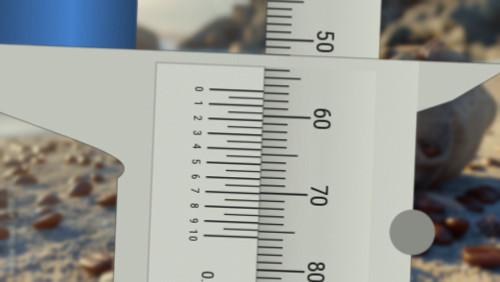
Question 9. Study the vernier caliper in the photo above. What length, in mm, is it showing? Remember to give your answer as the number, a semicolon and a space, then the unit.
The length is 56.8; mm
